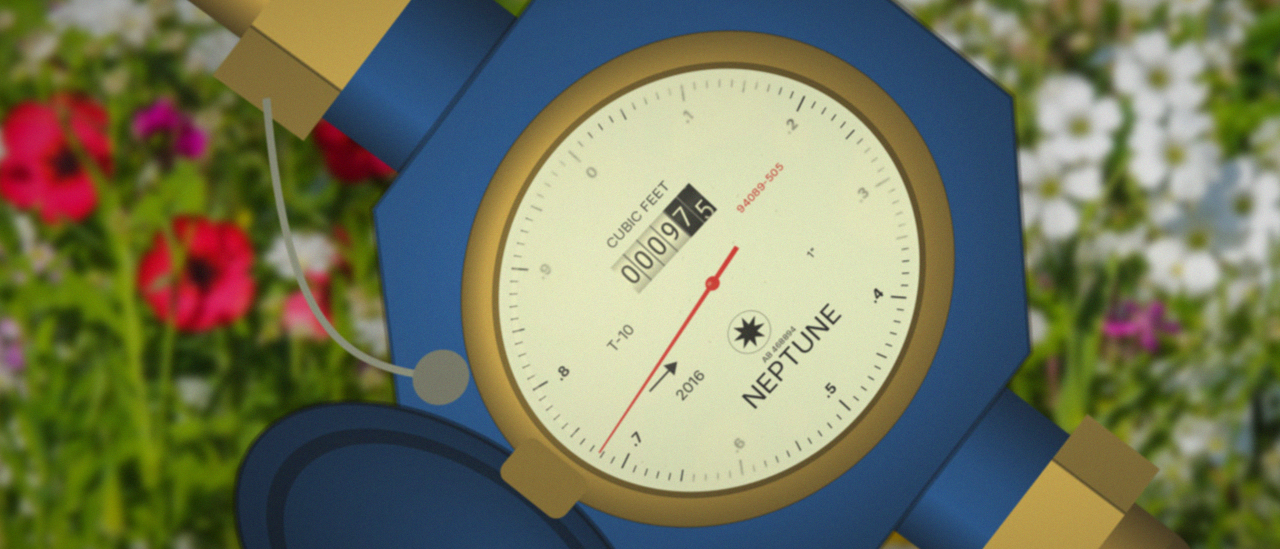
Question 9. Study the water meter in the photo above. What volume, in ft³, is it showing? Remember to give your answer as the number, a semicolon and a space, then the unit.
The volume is 974.72; ft³
